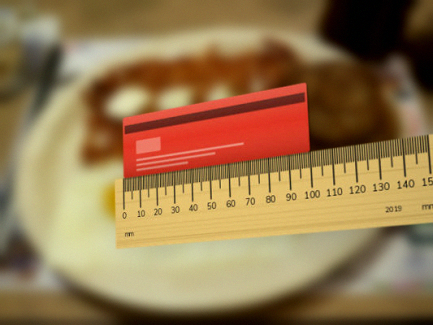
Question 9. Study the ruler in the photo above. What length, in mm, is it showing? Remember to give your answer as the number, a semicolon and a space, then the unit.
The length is 100; mm
